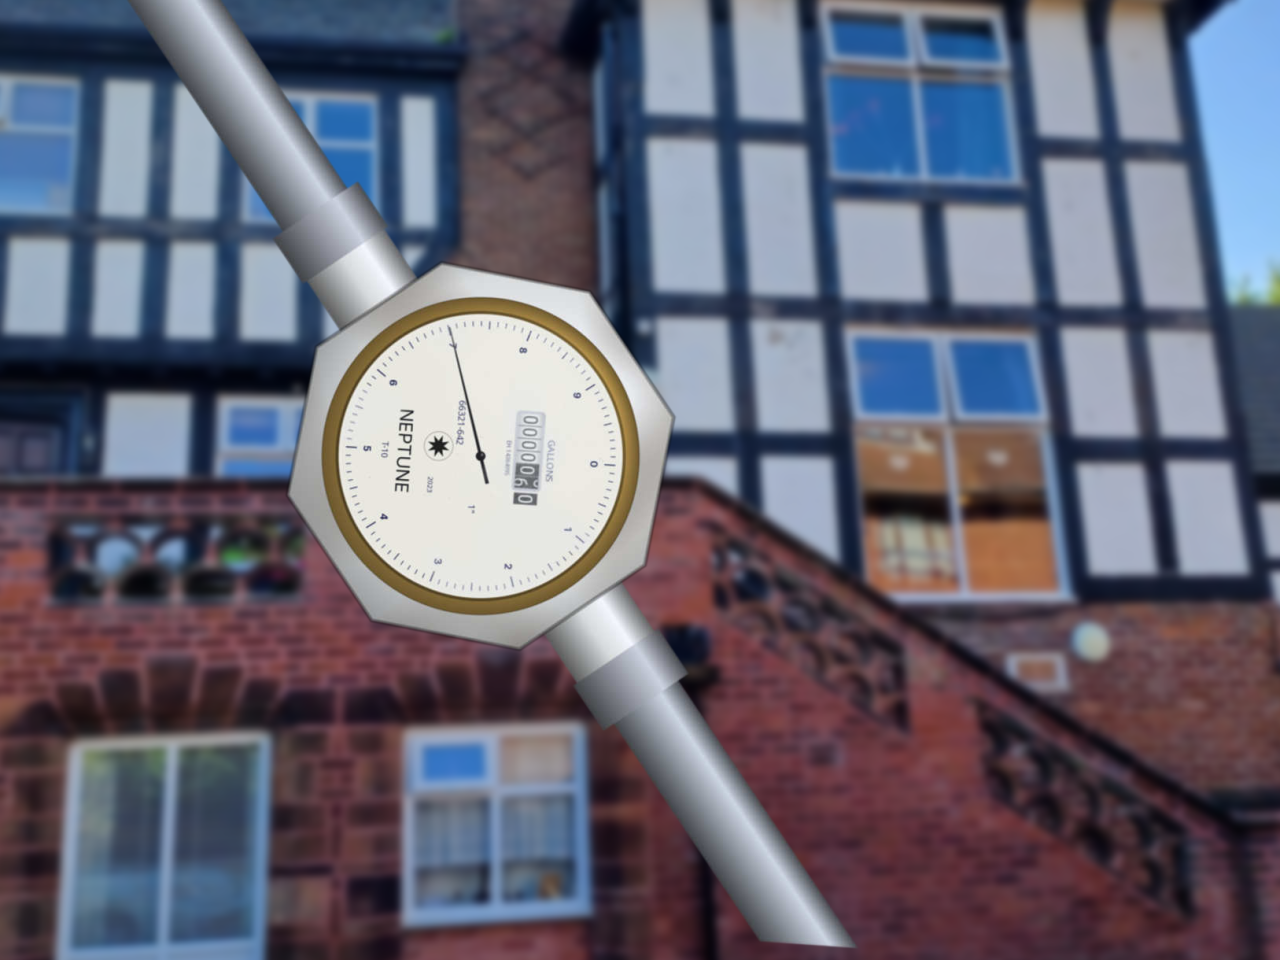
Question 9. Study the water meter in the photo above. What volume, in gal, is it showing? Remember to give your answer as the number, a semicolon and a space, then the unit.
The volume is 57.0; gal
